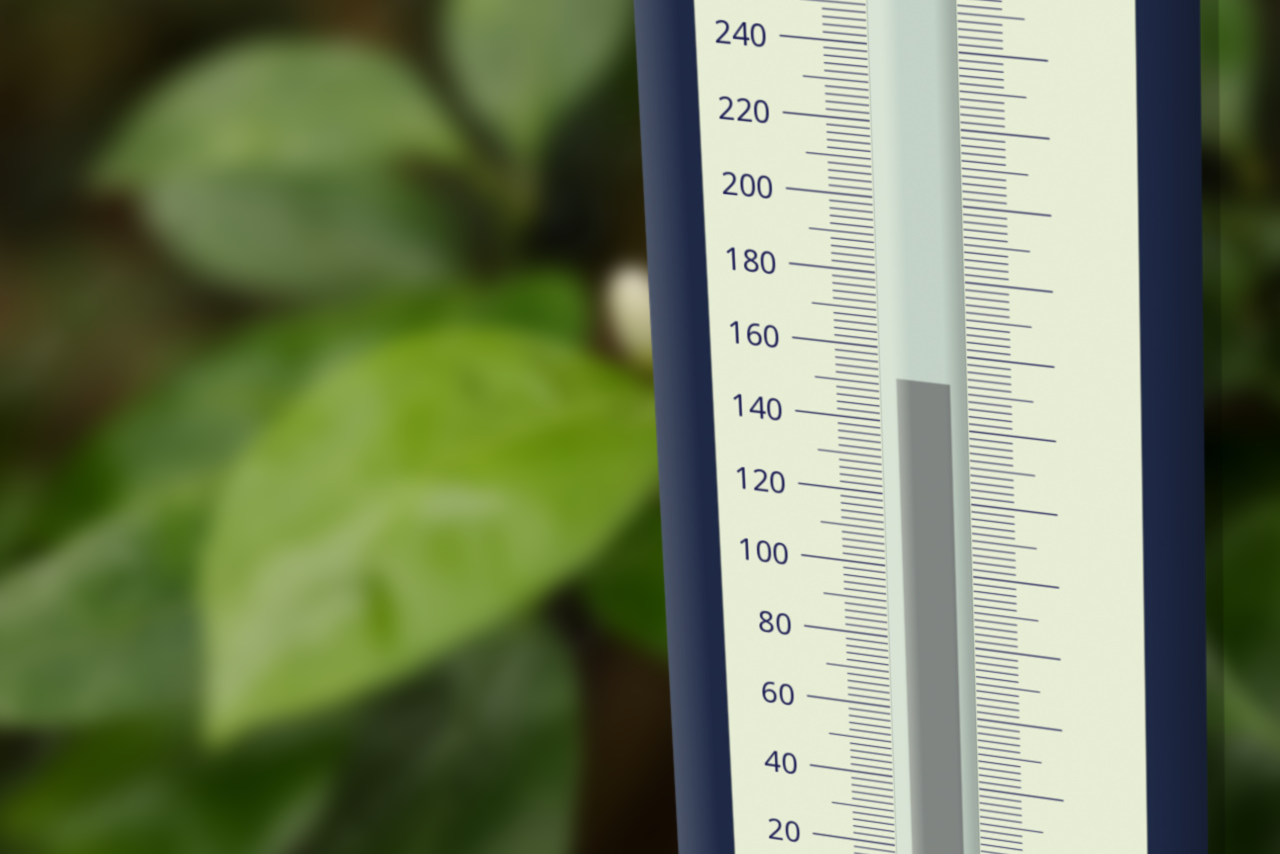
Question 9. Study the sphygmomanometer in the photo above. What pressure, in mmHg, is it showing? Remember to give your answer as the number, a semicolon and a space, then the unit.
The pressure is 152; mmHg
